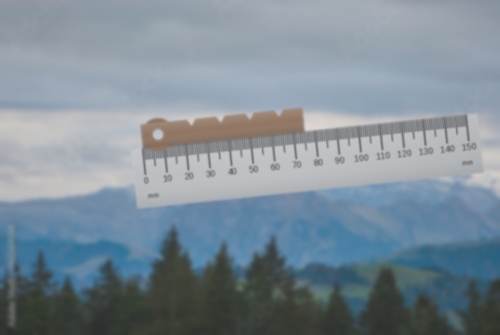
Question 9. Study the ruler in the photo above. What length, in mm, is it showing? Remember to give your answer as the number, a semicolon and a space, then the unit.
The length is 75; mm
